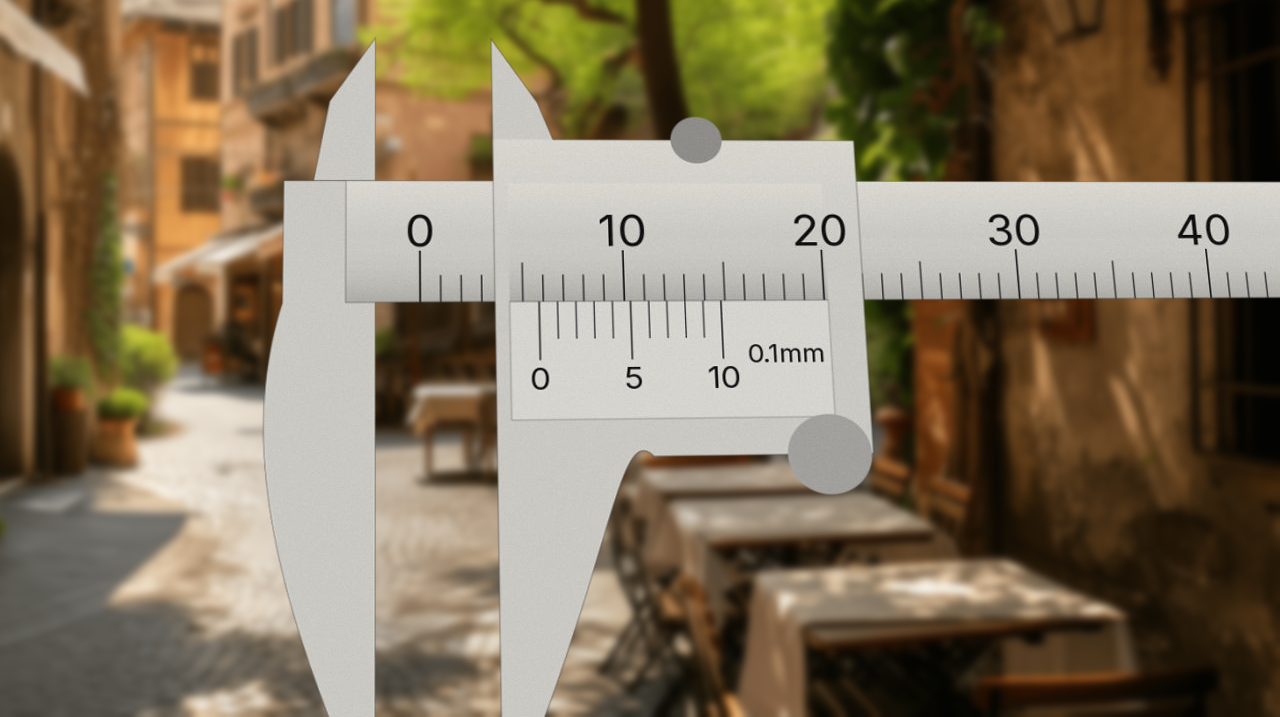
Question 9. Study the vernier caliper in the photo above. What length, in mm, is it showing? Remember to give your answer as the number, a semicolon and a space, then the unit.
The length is 5.8; mm
